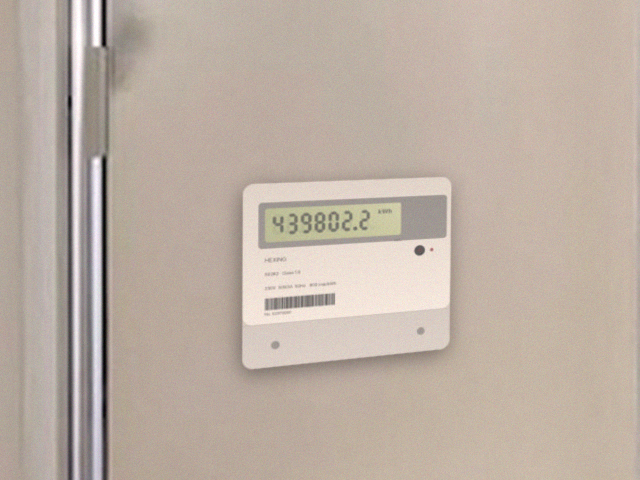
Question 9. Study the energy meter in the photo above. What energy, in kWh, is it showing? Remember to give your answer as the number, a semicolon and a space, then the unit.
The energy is 439802.2; kWh
